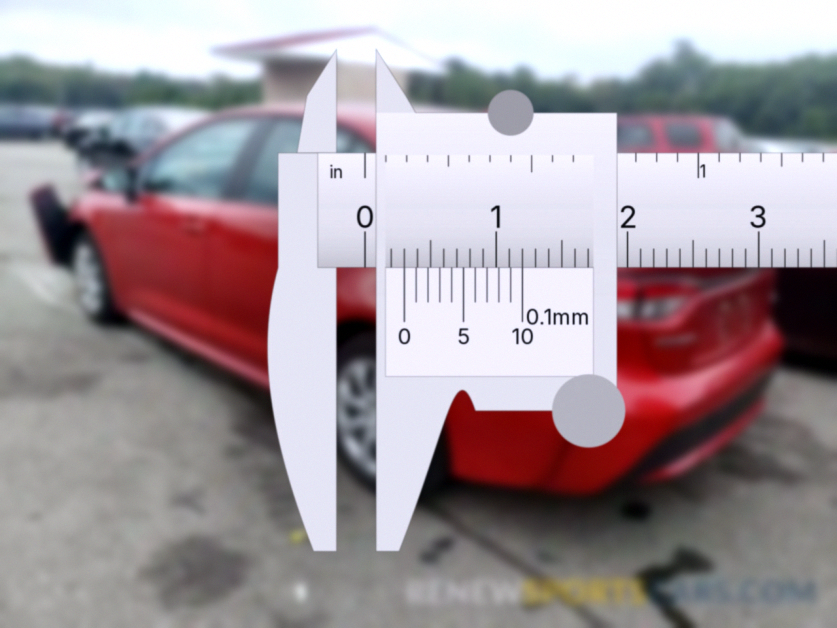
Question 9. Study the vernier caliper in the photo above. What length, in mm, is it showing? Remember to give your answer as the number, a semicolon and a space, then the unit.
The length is 3.0; mm
